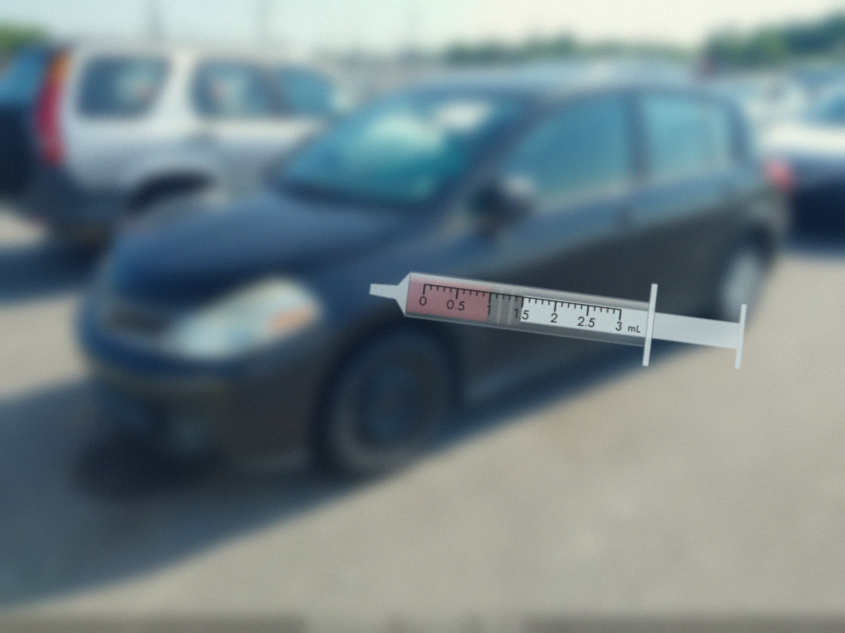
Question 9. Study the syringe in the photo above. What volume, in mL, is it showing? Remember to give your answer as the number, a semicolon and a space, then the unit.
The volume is 1; mL
